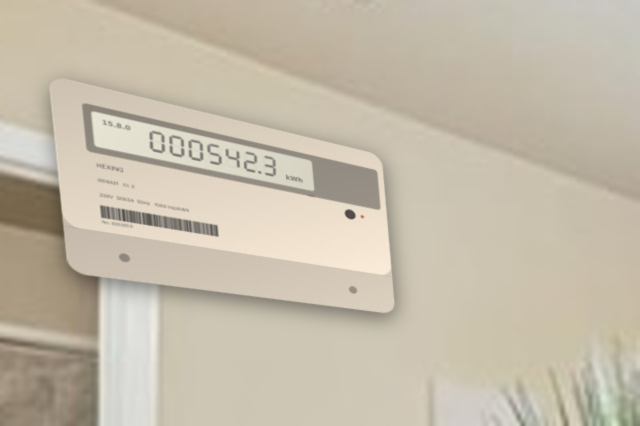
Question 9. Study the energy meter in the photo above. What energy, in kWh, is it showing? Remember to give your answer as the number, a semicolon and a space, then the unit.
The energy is 542.3; kWh
